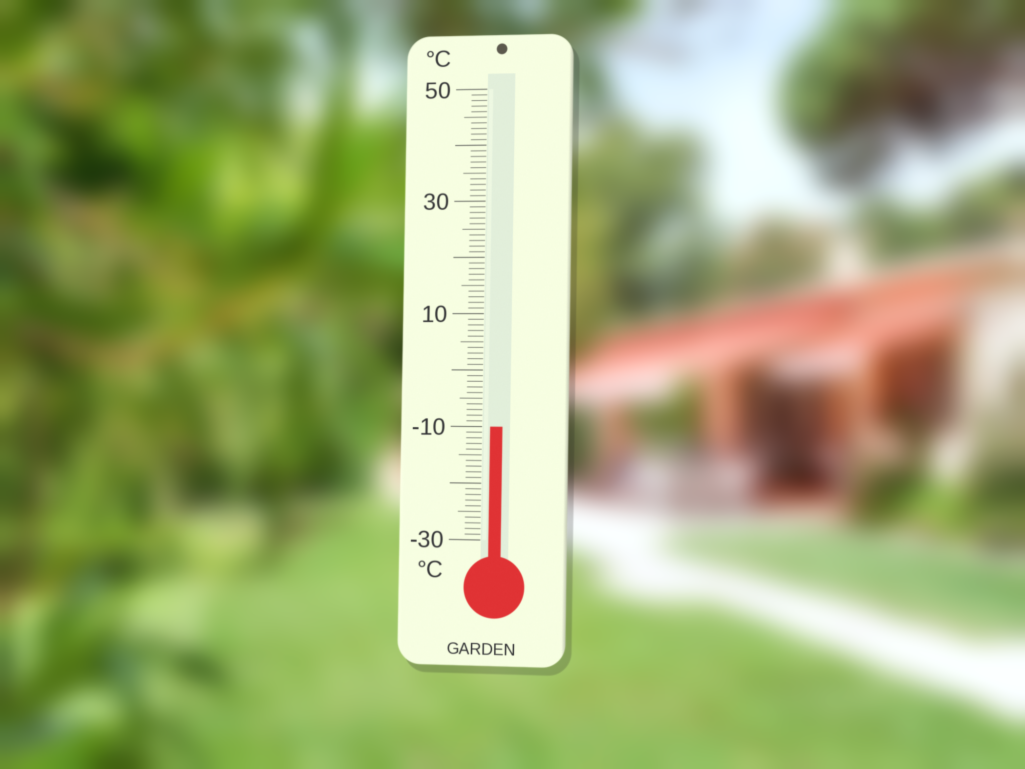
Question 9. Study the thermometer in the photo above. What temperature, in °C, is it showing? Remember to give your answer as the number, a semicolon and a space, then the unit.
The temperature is -10; °C
